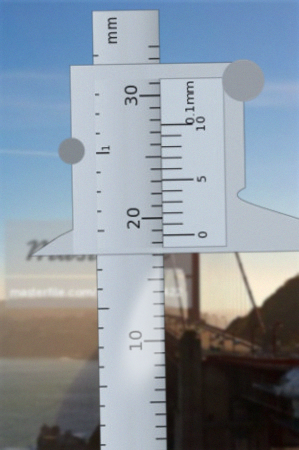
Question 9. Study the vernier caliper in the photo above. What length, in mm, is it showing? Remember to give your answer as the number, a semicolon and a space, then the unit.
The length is 18.6; mm
